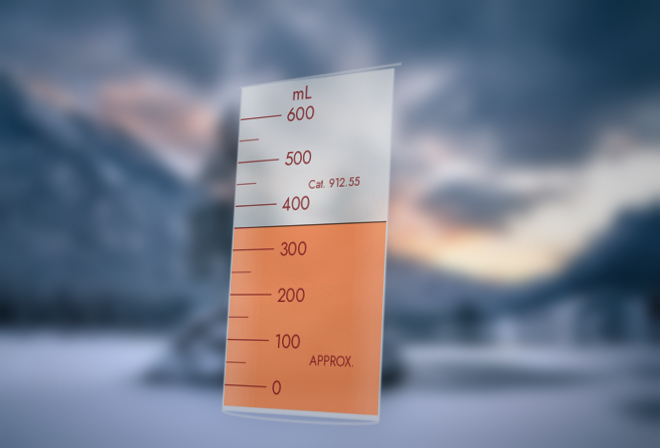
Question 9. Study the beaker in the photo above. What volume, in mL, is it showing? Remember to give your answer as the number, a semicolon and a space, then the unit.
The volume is 350; mL
